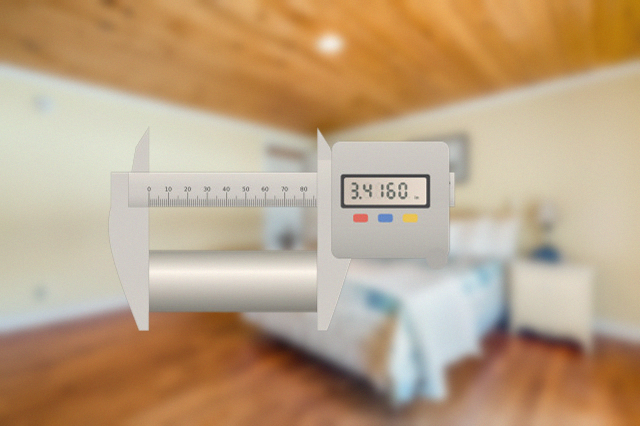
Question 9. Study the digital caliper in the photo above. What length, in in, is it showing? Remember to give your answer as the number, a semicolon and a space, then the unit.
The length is 3.4160; in
